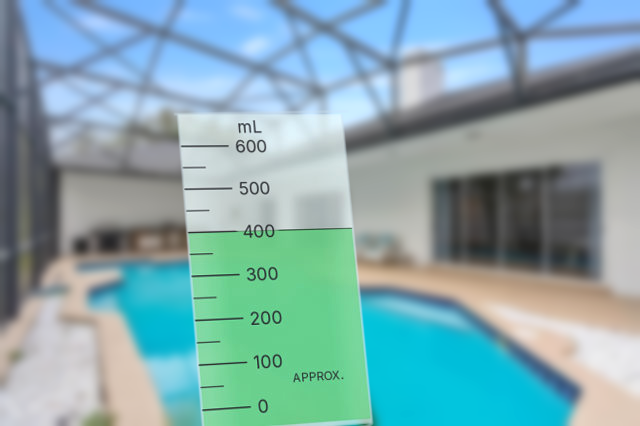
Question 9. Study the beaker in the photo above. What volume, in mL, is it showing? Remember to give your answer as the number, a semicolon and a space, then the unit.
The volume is 400; mL
